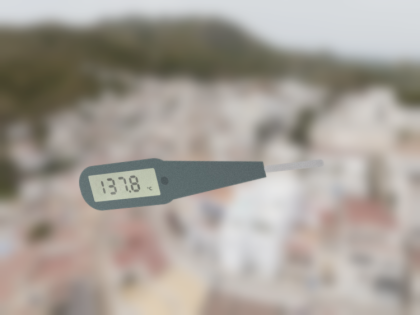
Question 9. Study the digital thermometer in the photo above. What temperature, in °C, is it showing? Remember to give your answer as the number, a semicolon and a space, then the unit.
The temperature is 137.8; °C
